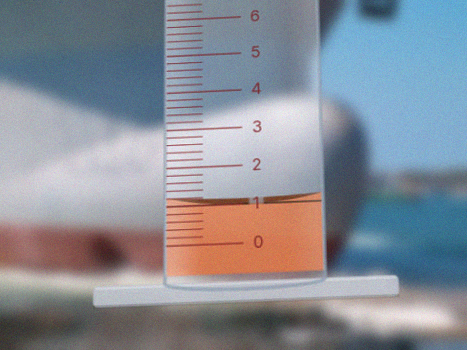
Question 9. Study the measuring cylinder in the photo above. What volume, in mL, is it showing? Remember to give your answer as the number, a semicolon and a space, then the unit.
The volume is 1; mL
